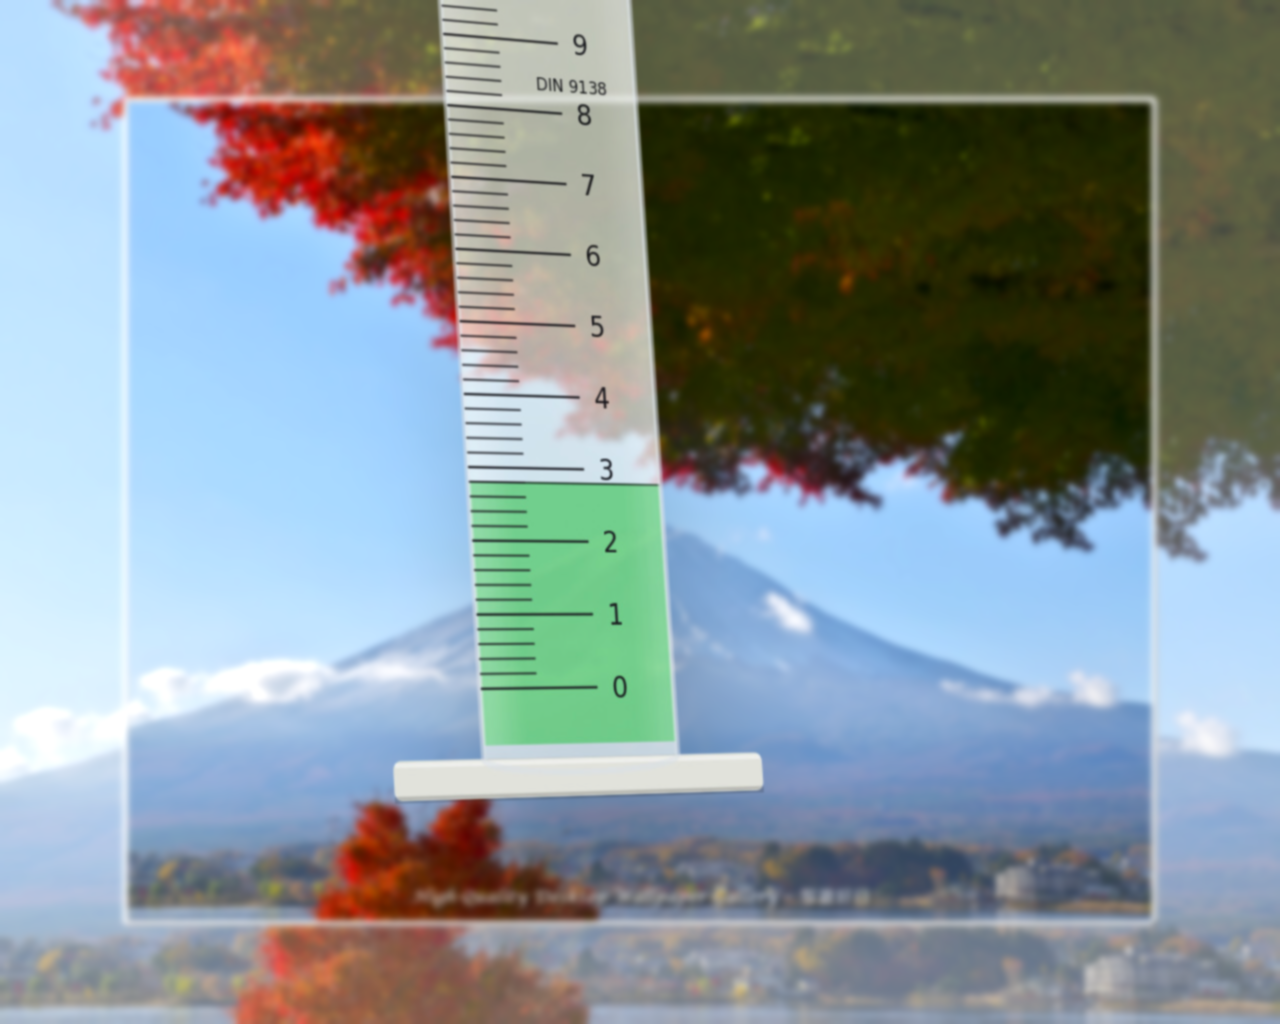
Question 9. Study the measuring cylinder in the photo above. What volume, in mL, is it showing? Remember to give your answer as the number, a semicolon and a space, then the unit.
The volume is 2.8; mL
